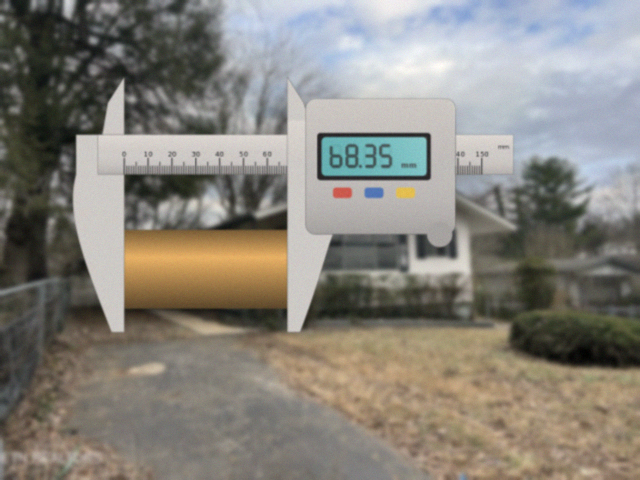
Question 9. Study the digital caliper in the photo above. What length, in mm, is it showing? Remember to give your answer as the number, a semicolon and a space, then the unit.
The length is 68.35; mm
